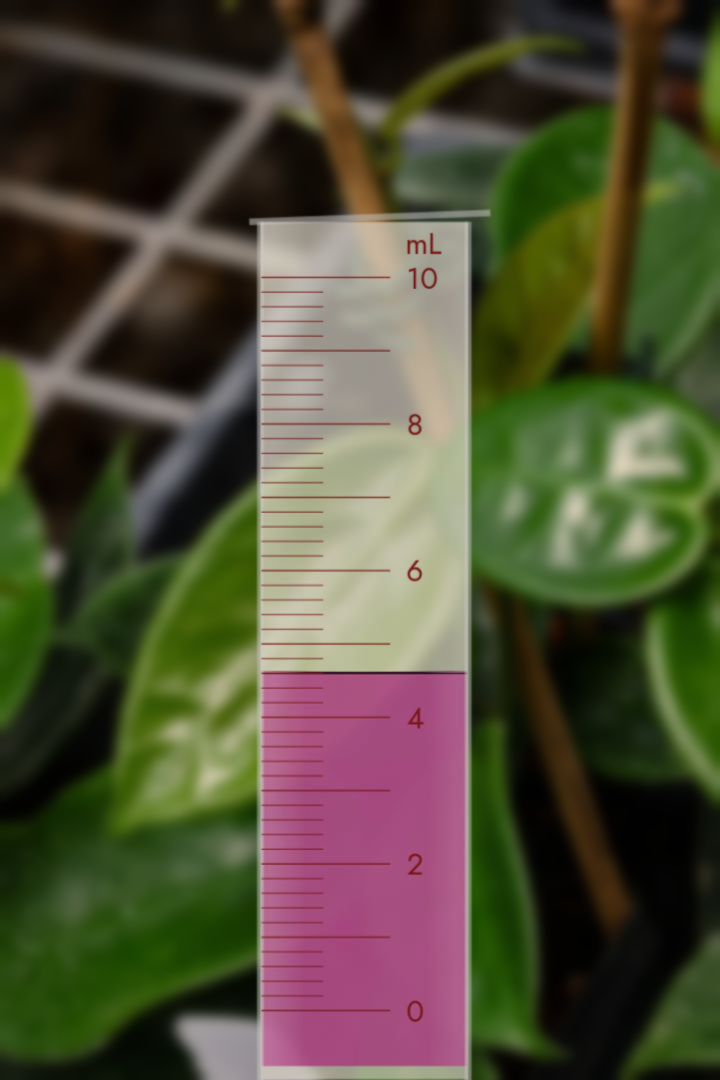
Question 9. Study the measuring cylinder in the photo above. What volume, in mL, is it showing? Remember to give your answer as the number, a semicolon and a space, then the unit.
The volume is 4.6; mL
